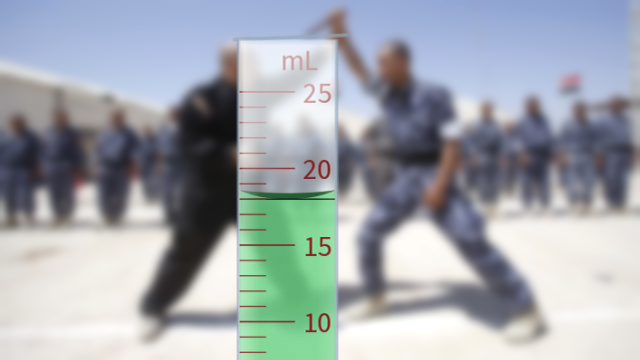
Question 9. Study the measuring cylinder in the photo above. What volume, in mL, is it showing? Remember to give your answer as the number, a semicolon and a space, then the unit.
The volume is 18; mL
